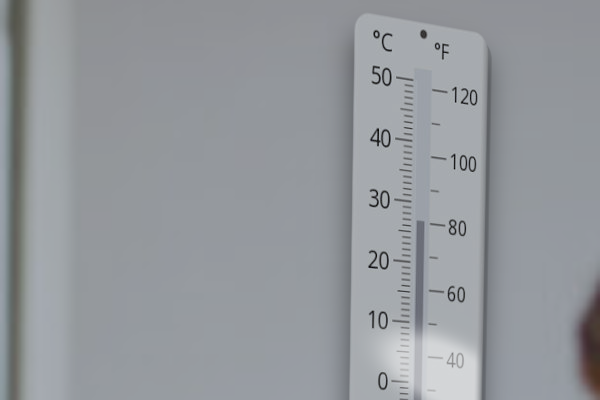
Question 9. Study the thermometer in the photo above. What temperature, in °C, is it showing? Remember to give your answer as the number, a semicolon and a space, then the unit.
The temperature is 27; °C
